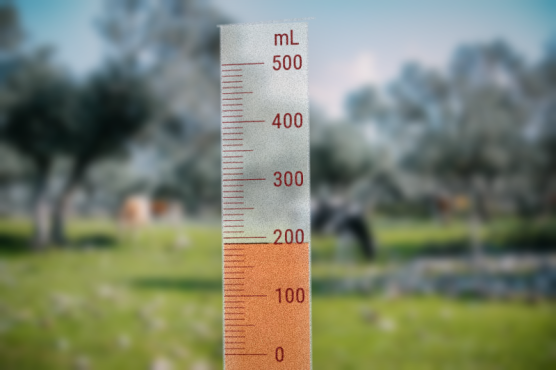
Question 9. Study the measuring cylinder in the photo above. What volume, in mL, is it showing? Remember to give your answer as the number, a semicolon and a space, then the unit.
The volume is 190; mL
